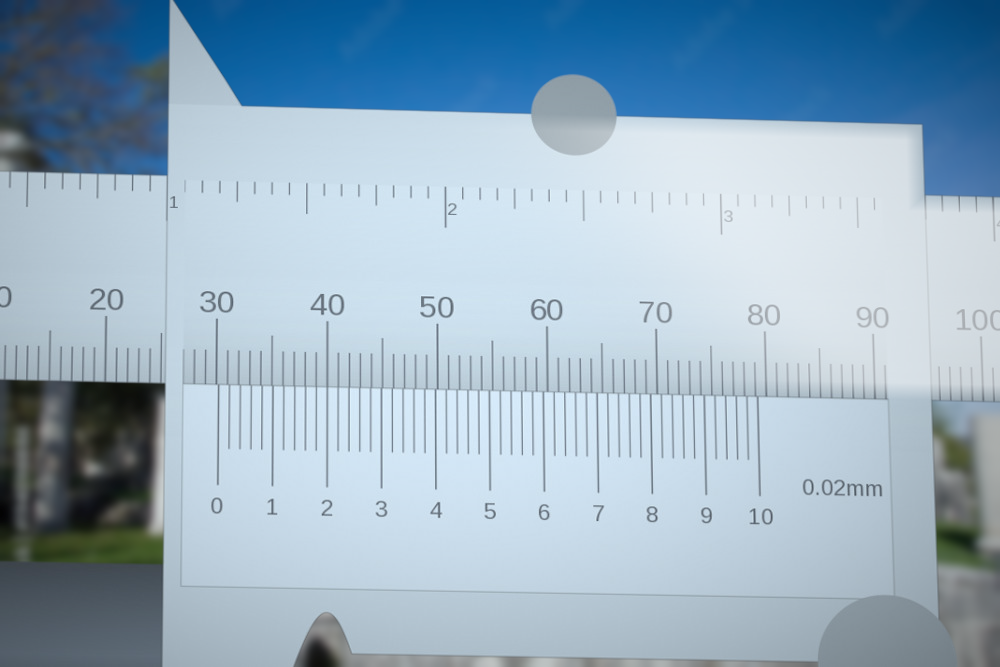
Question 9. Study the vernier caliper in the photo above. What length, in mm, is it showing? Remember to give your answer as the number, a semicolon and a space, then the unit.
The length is 30.2; mm
